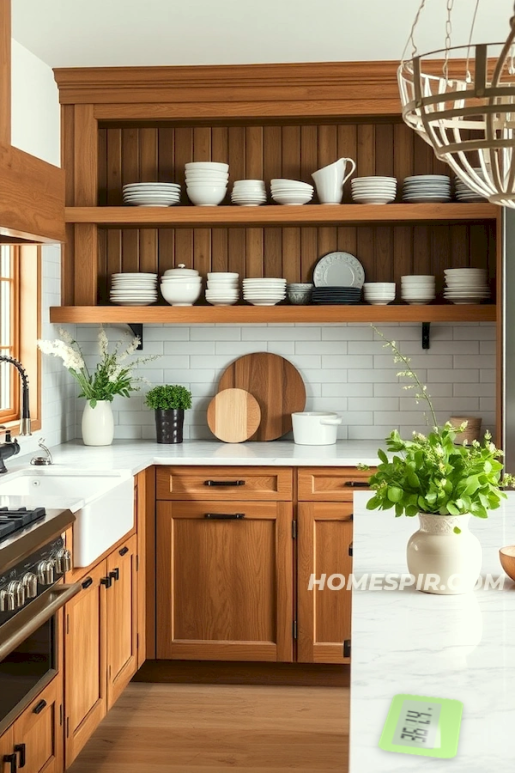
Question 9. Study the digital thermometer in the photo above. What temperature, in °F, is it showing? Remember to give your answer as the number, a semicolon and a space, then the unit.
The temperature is 361.4; °F
